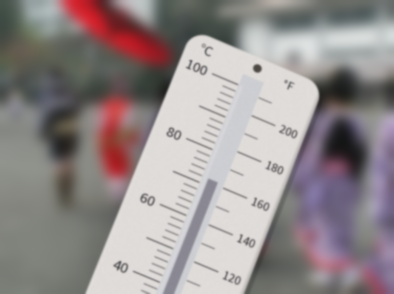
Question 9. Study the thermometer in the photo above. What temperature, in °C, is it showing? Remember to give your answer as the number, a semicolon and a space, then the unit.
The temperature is 72; °C
